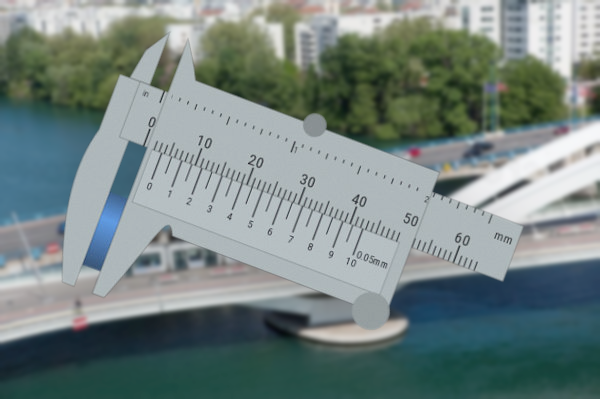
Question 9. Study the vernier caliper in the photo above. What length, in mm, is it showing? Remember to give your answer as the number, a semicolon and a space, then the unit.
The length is 3.5; mm
